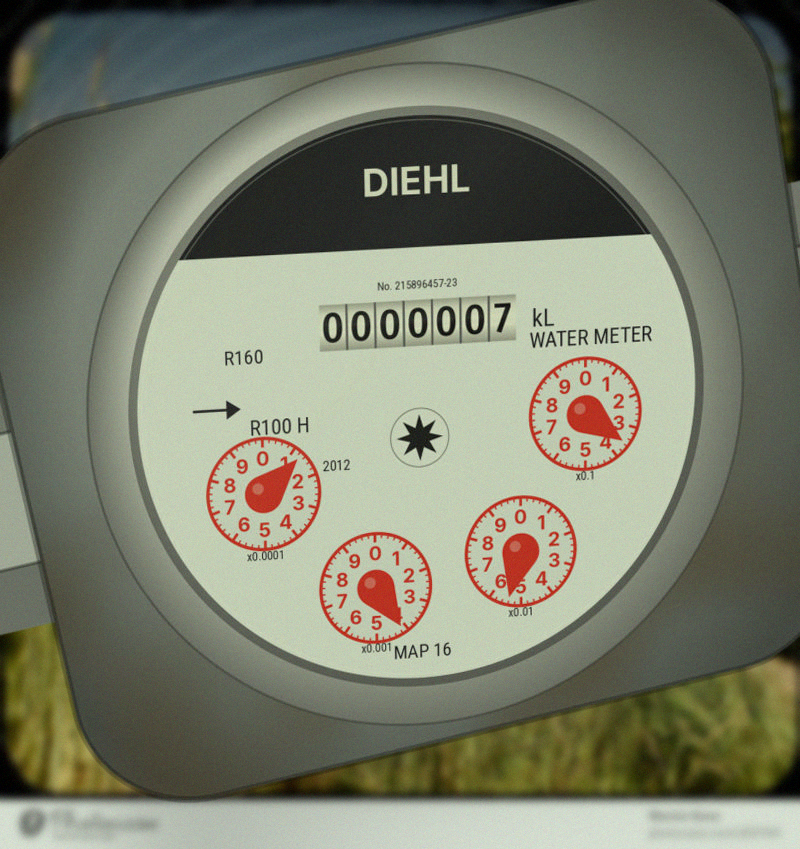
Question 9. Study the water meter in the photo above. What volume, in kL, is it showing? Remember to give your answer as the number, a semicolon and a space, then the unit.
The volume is 7.3541; kL
